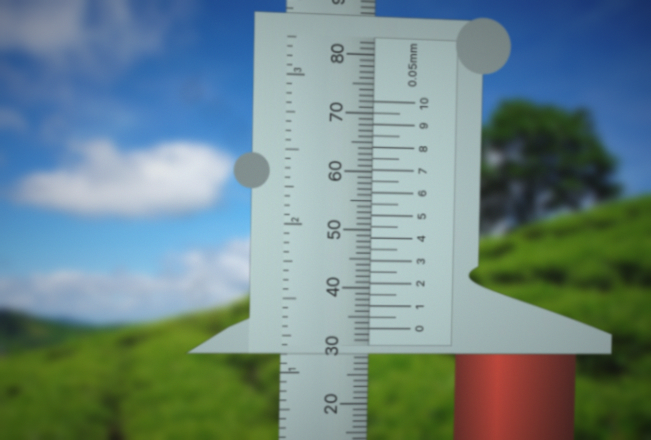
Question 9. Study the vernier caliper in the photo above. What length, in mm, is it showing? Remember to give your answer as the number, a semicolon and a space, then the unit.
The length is 33.0; mm
